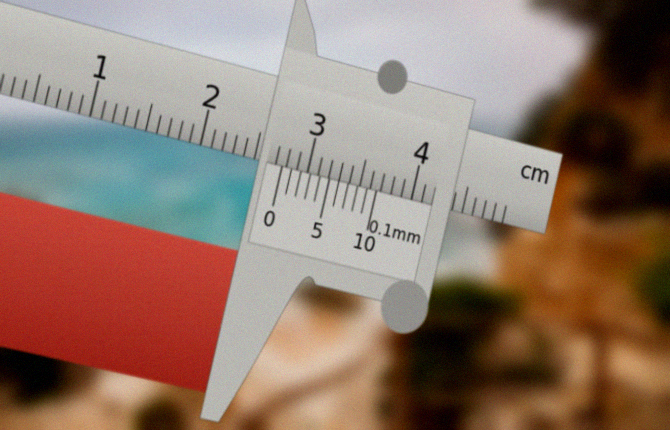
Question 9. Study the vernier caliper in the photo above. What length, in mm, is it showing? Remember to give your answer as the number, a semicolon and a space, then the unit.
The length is 27.6; mm
